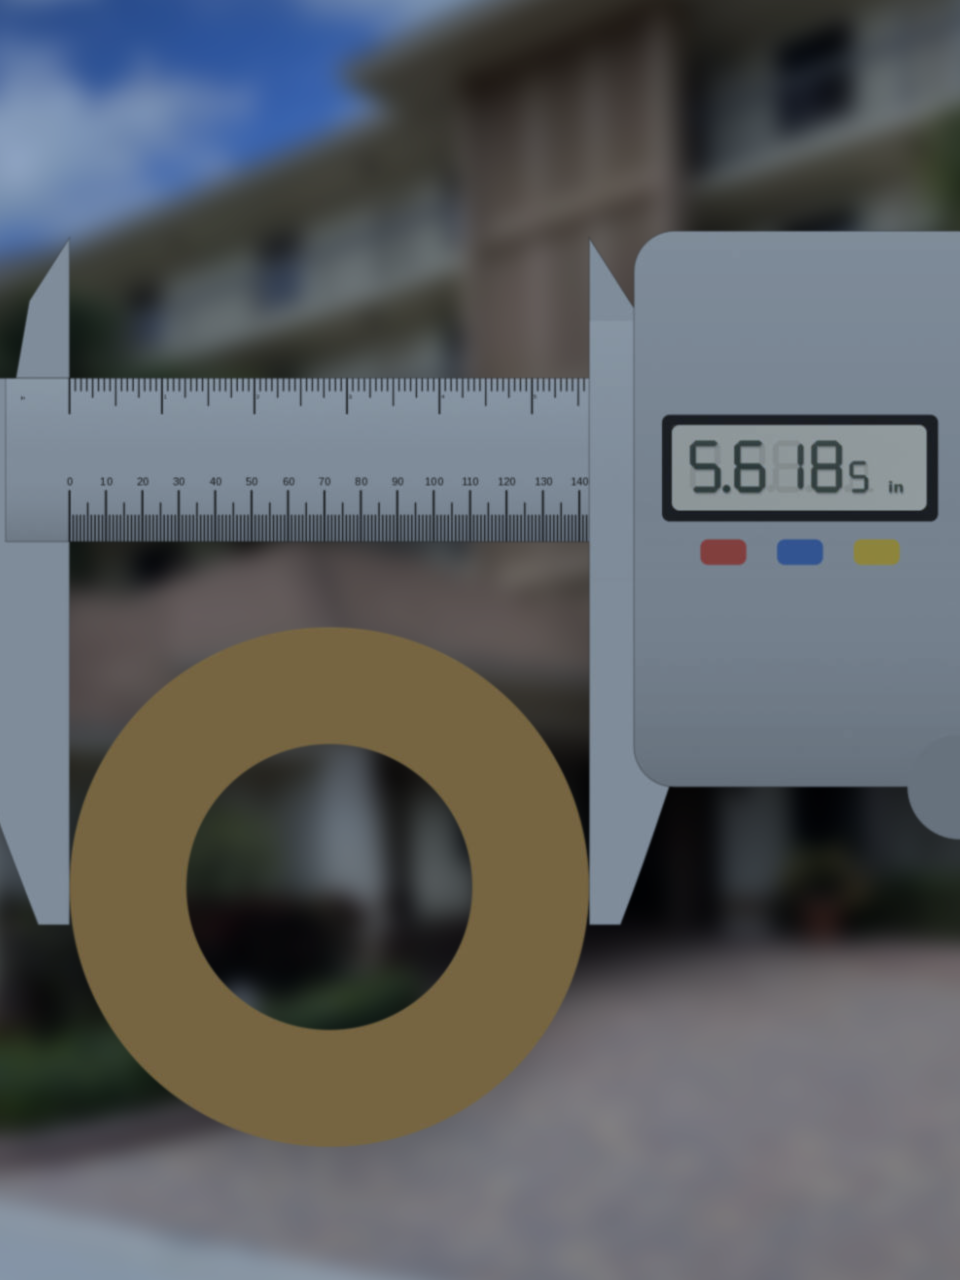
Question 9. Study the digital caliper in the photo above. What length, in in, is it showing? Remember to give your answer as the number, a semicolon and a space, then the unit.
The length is 5.6185; in
